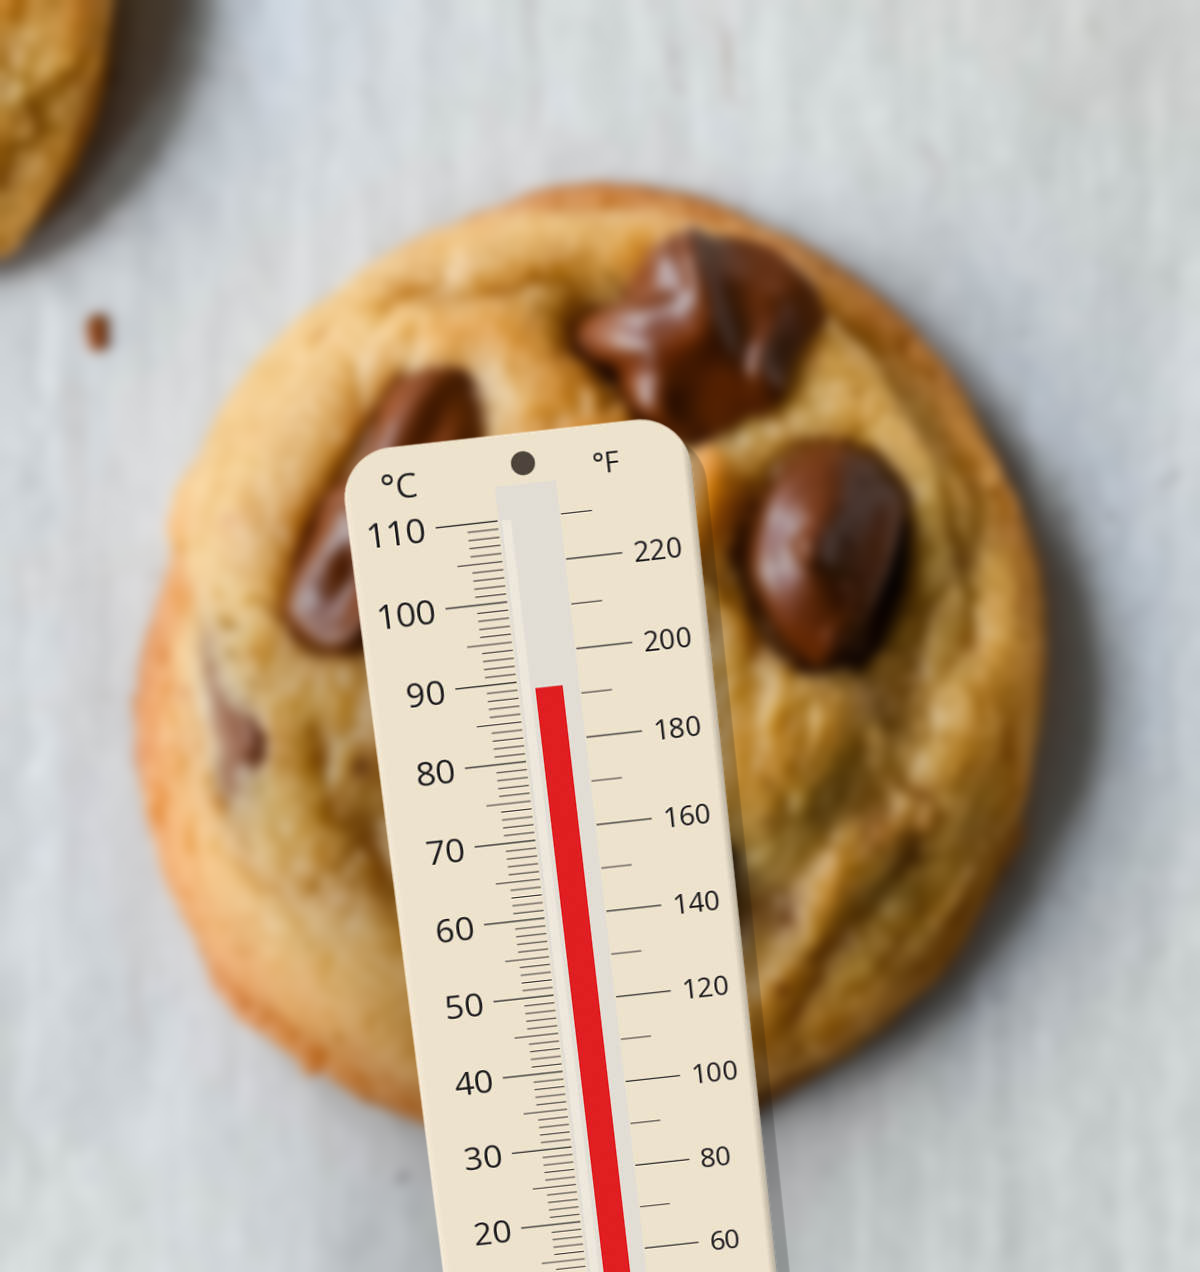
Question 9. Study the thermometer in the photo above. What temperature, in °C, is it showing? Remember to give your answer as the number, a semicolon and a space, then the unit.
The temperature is 89; °C
